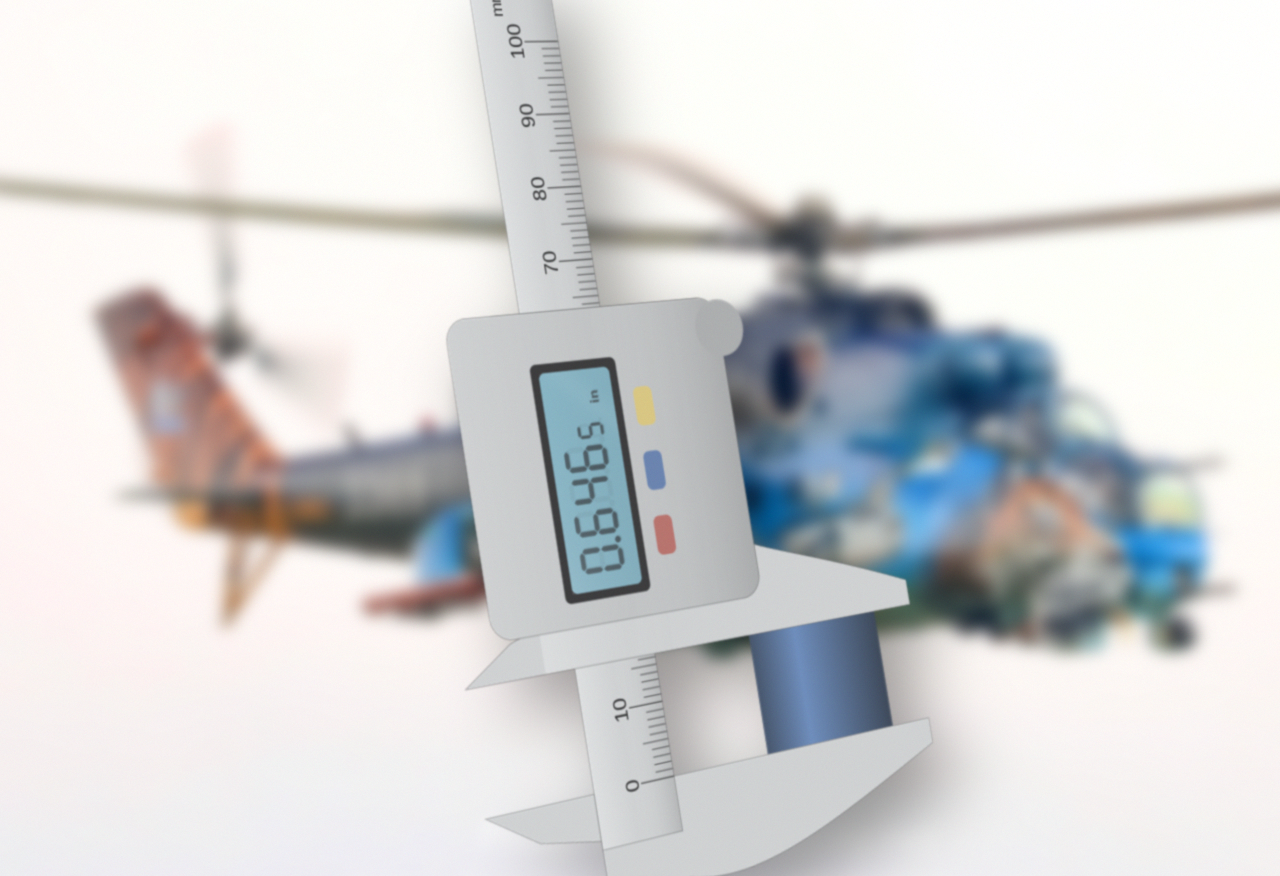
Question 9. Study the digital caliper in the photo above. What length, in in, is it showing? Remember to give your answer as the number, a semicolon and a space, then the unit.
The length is 0.6465; in
